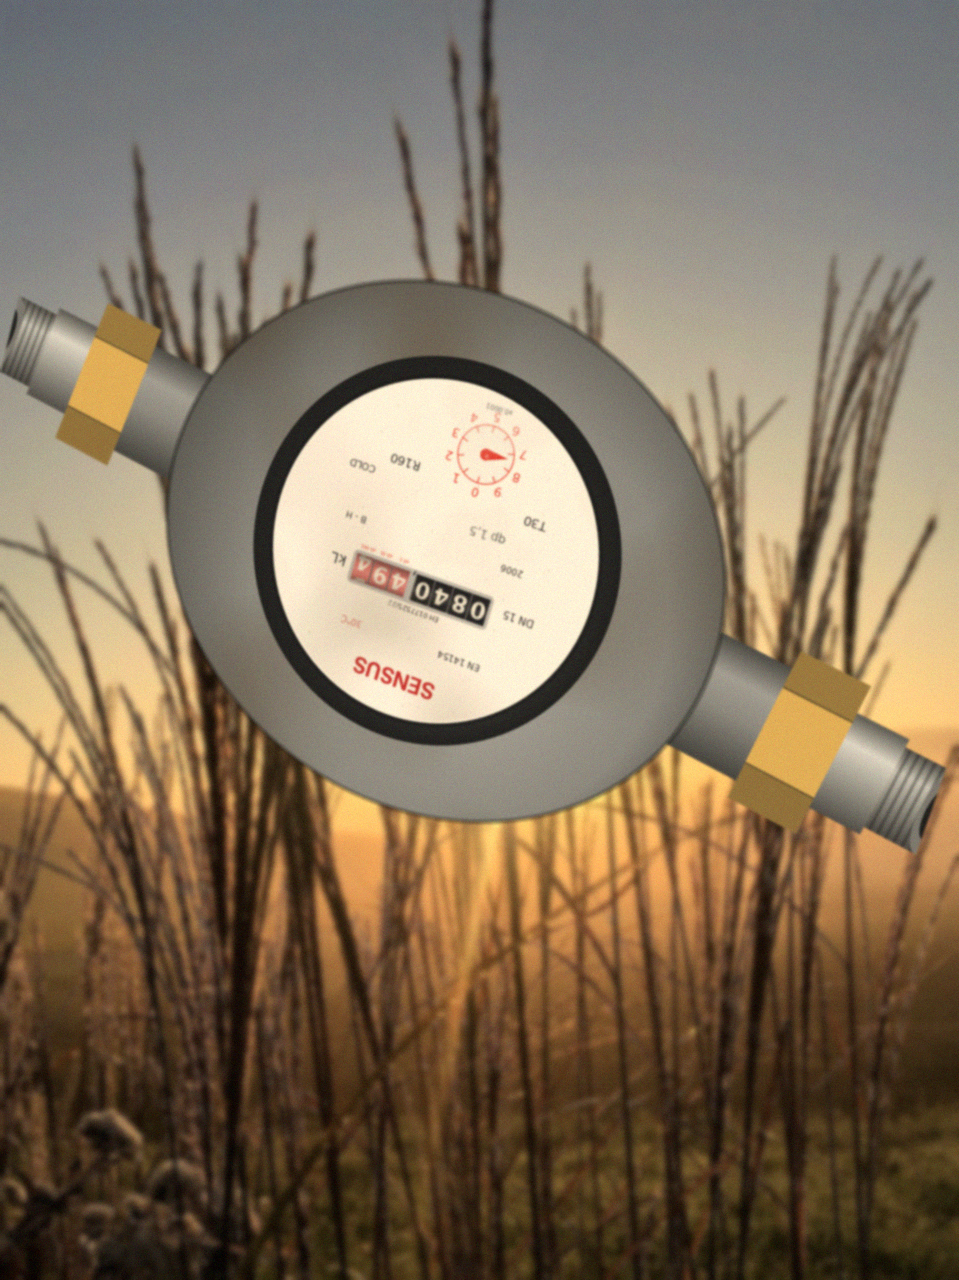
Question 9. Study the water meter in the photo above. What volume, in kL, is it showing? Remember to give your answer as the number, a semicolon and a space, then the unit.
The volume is 840.4937; kL
